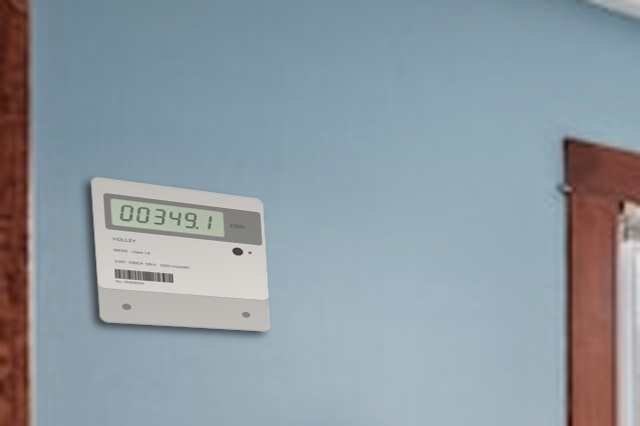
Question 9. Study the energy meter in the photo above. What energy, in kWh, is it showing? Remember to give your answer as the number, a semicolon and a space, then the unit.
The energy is 349.1; kWh
